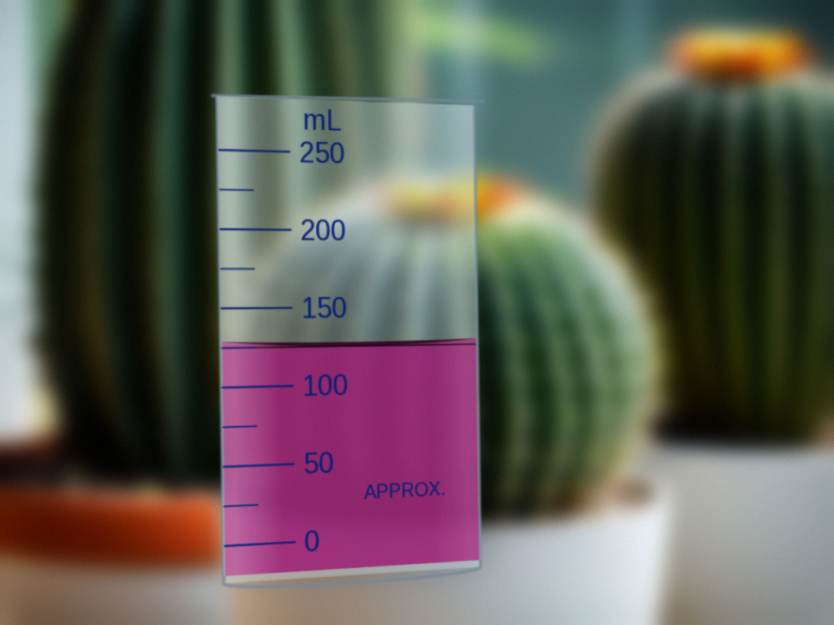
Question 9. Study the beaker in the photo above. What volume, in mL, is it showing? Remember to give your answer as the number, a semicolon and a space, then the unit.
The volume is 125; mL
